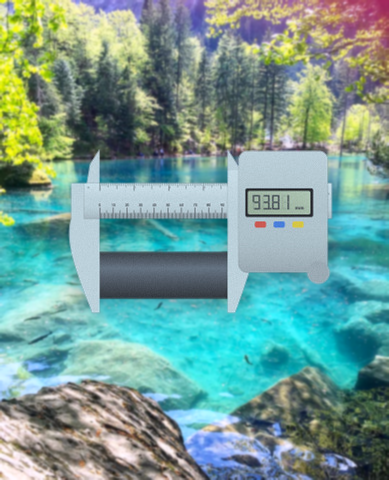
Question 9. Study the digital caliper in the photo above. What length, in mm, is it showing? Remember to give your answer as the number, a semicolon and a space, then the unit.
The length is 93.81; mm
